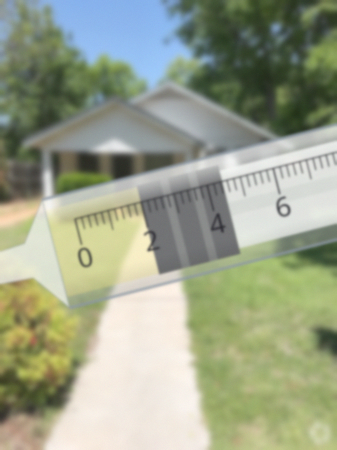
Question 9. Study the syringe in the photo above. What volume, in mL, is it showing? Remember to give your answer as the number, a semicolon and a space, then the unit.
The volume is 2; mL
